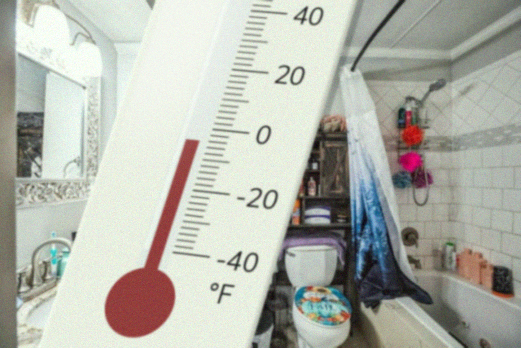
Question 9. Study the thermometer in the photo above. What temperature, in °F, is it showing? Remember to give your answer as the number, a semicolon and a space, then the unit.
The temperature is -4; °F
